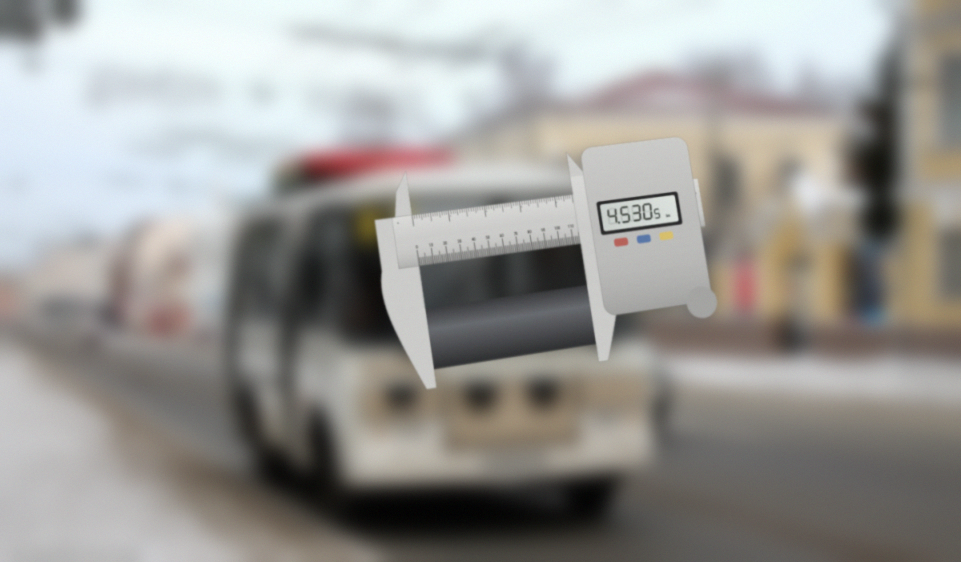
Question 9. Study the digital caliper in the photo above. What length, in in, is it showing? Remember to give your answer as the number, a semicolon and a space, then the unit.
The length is 4.5305; in
